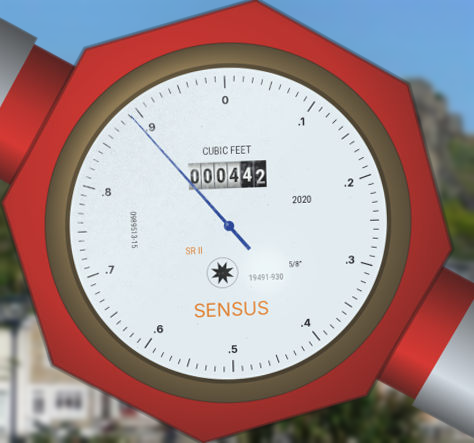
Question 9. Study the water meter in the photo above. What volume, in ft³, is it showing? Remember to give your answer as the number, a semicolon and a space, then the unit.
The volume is 441.89; ft³
